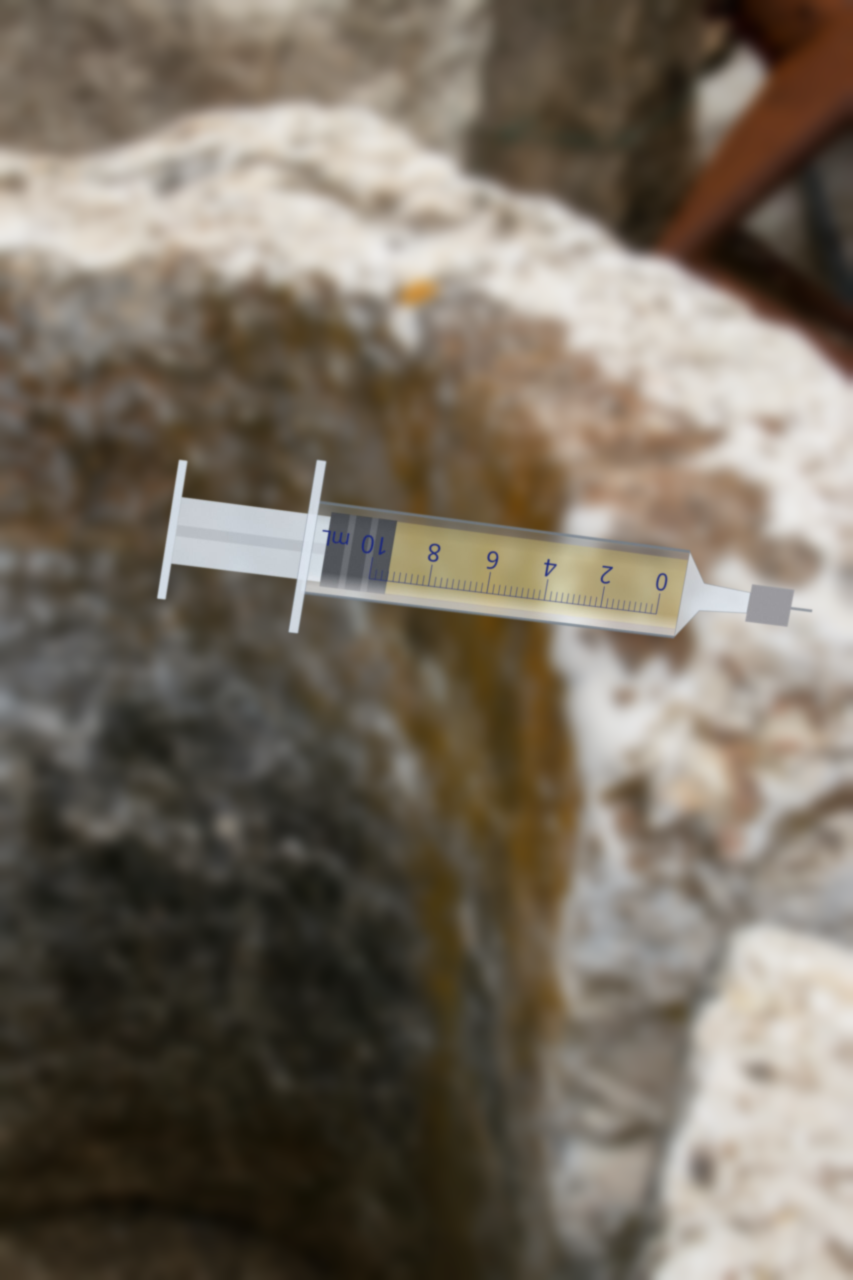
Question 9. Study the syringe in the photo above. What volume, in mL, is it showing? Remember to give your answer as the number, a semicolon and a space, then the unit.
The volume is 9.4; mL
